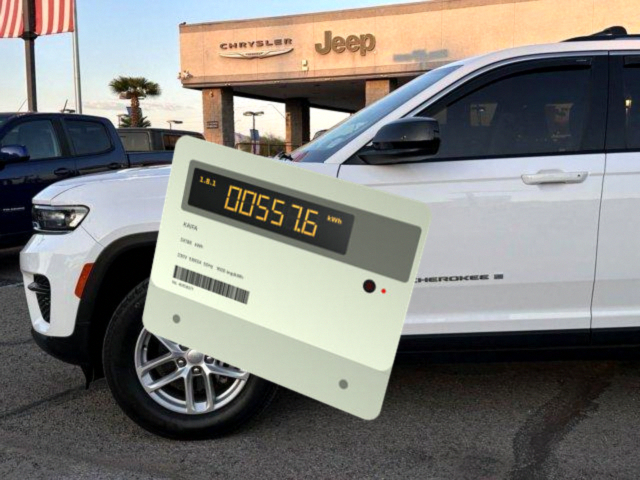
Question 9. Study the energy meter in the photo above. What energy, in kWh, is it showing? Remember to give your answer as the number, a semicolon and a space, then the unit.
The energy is 557.6; kWh
